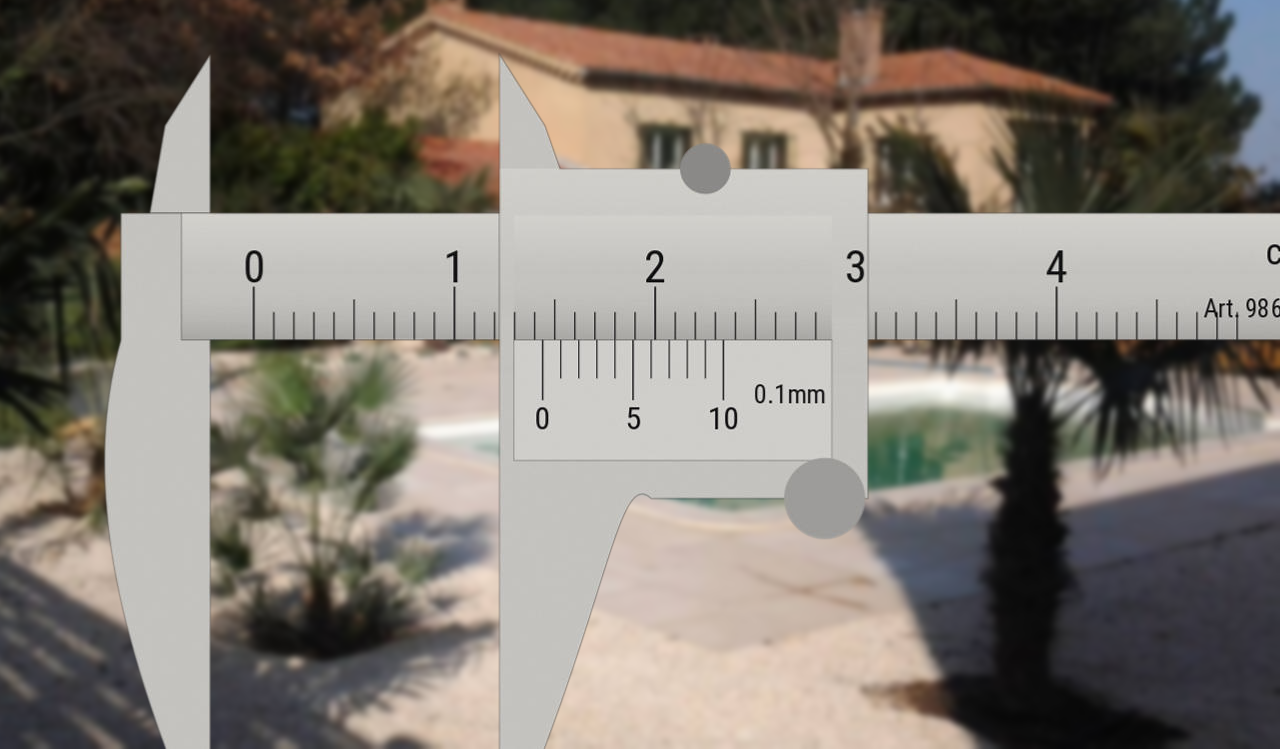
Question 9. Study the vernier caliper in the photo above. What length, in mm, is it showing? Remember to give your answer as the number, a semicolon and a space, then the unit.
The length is 14.4; mm
